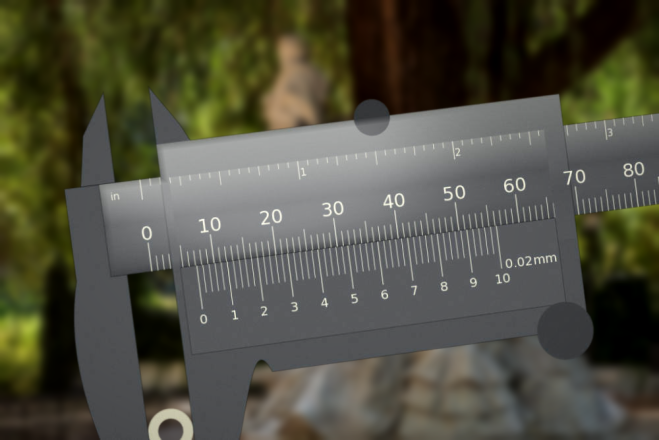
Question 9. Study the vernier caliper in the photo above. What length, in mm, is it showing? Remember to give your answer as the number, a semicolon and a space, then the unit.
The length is 7.2; mm
